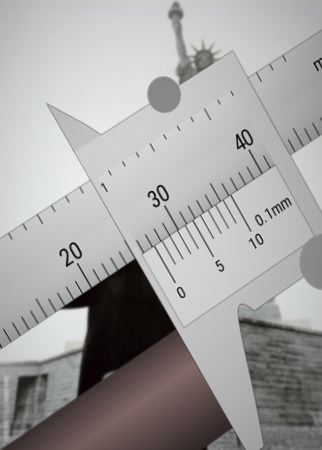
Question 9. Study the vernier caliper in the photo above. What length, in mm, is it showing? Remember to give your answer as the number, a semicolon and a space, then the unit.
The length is 27.2; mm
